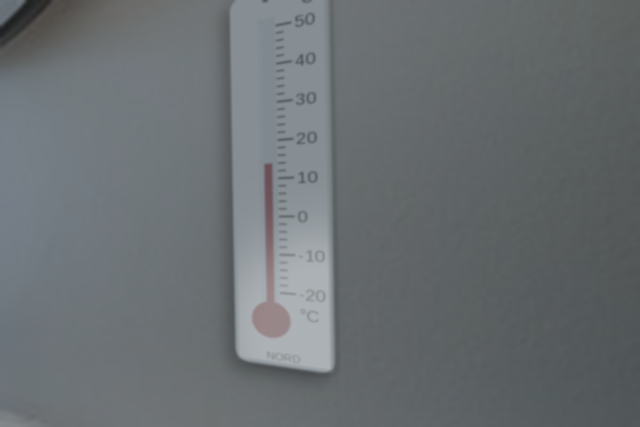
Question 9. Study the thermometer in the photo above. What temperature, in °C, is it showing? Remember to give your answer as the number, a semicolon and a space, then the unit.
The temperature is 14; °C
